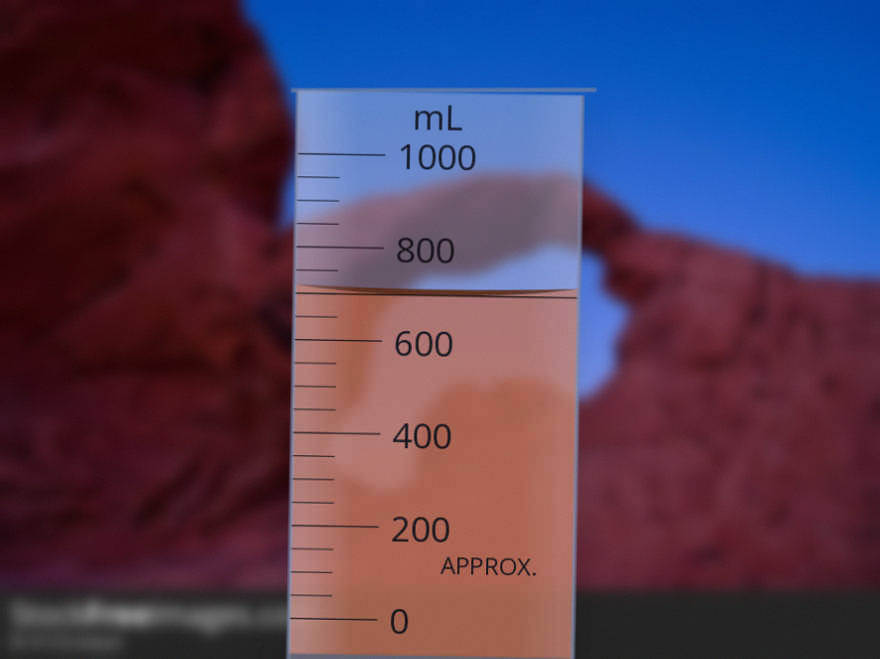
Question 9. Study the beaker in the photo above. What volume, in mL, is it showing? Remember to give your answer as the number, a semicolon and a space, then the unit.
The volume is 700; mL
